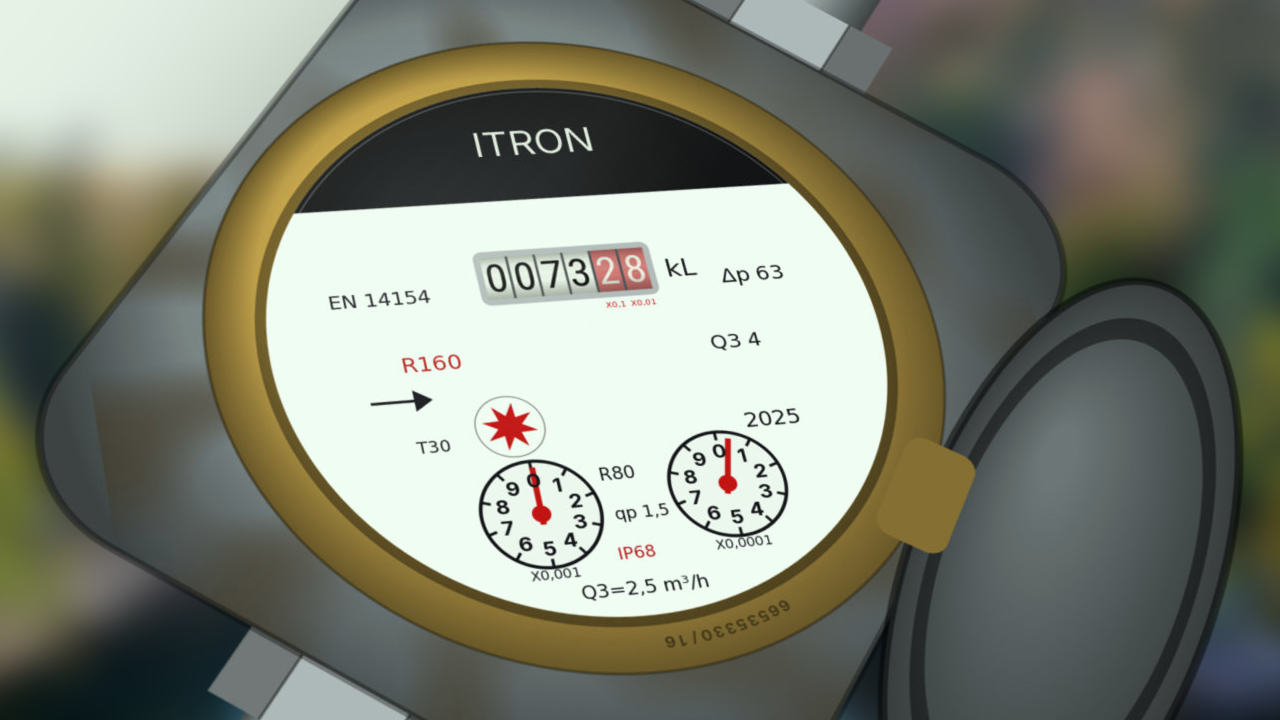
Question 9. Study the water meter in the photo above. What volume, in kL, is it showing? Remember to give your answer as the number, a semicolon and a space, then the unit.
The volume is 73.2800; kL
